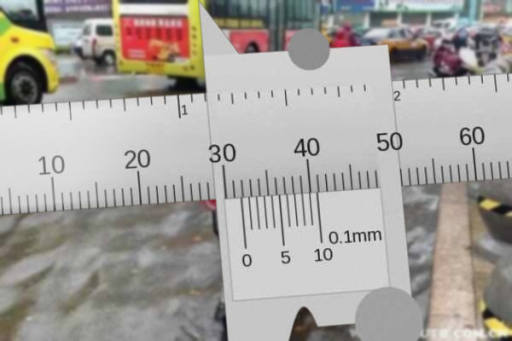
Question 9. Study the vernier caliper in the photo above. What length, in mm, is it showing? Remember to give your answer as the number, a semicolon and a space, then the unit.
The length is 31.8; mm
